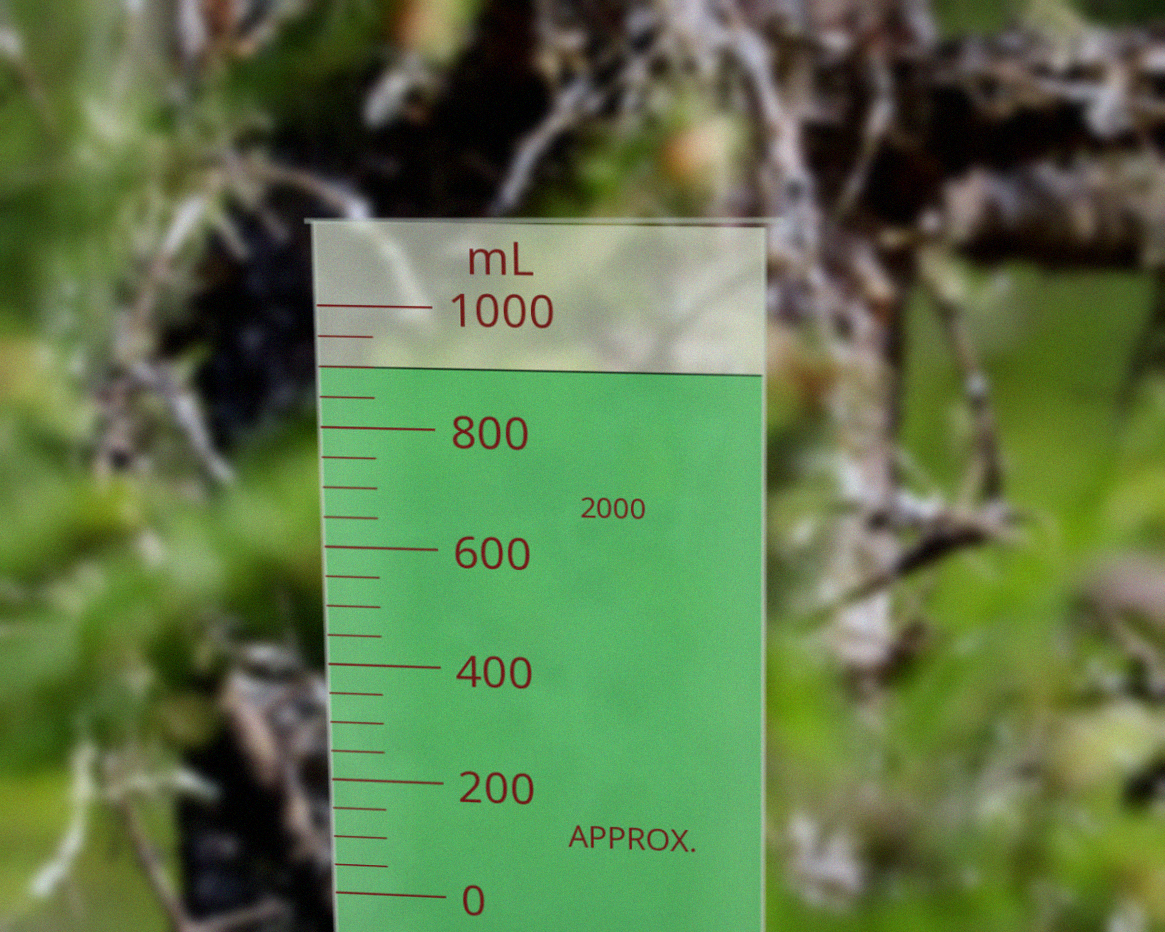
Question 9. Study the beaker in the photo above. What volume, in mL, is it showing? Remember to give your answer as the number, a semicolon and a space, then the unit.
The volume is 900; mL
